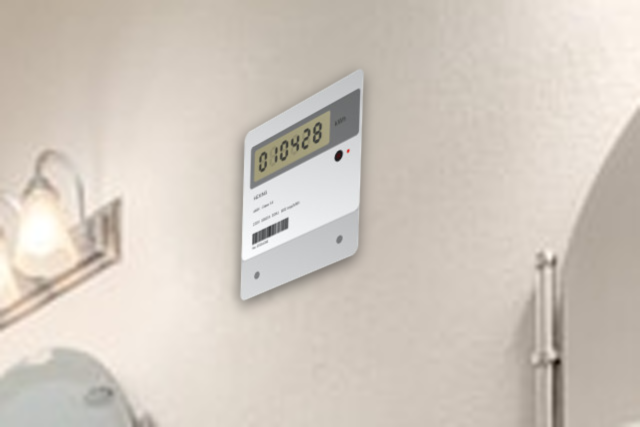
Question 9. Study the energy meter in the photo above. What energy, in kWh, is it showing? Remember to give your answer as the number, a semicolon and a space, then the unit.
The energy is 10428; kWh
